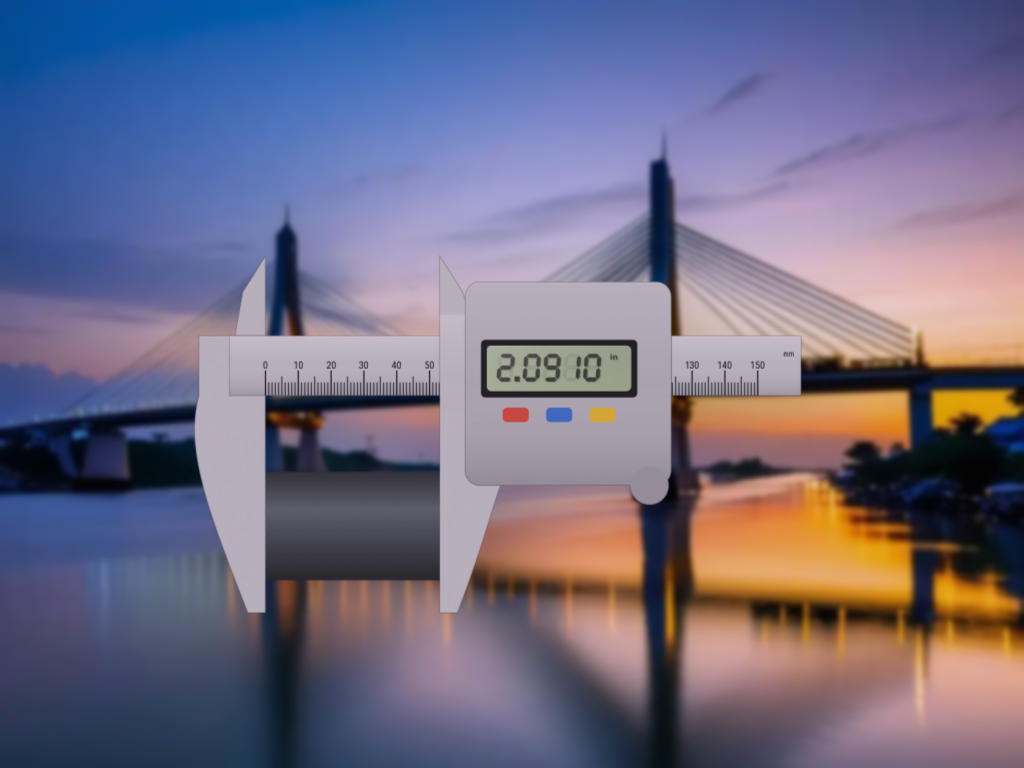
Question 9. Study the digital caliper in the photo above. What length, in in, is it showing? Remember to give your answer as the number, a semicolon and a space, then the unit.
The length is 2.0910; in
